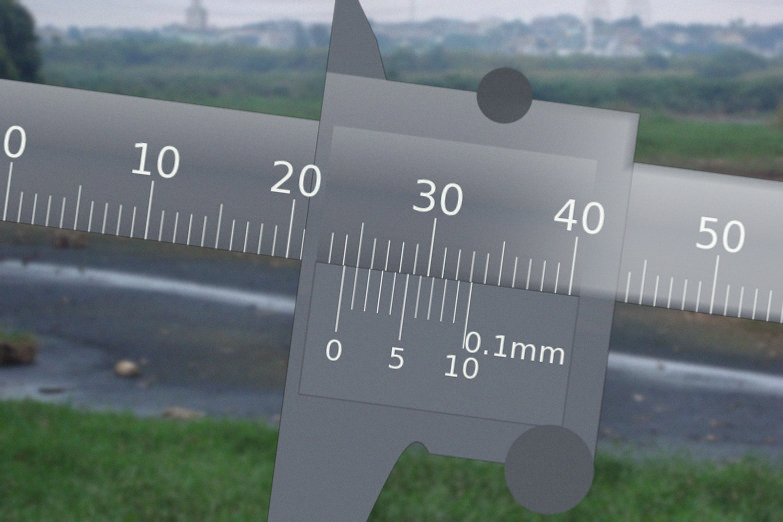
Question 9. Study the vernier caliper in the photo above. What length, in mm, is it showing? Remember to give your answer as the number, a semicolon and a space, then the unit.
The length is 24.1; mm
